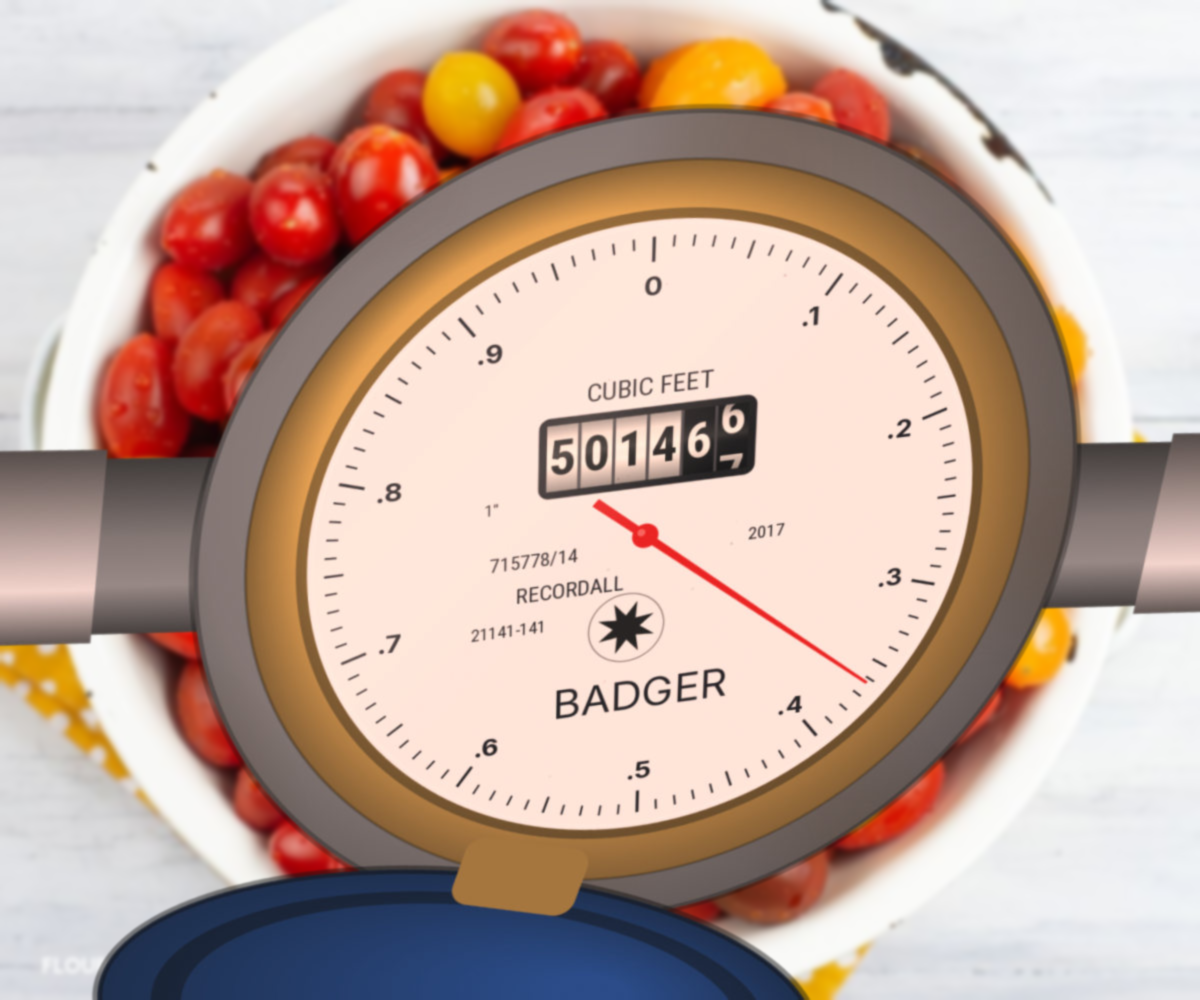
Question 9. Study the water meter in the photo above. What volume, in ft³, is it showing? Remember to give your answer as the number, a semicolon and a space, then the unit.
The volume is 501466.36; ft³
